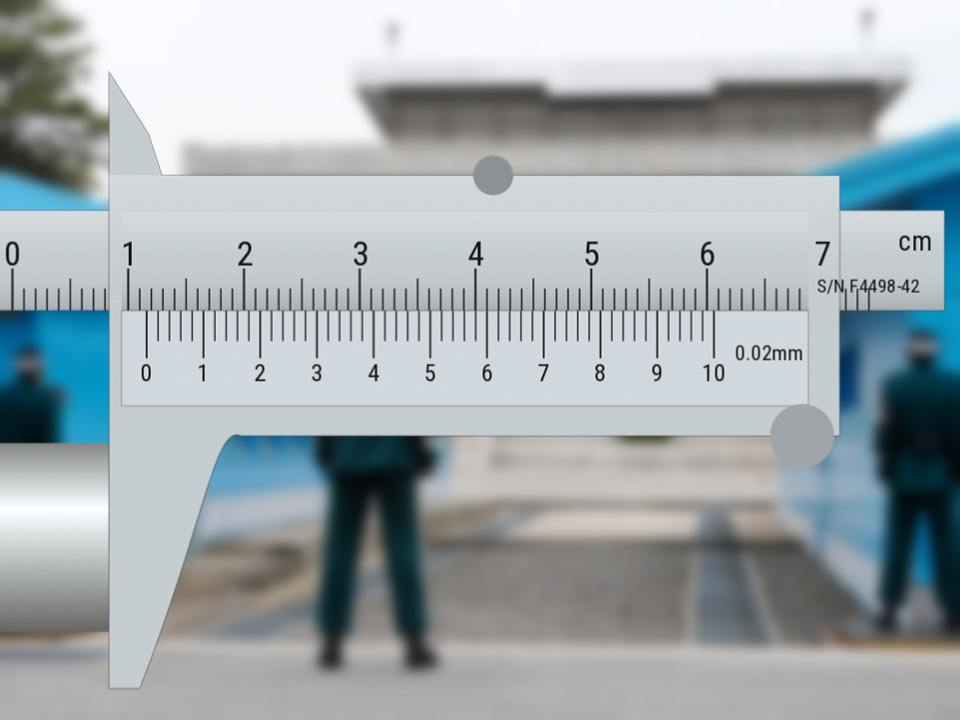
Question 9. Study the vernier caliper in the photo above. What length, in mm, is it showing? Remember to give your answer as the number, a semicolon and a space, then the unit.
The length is 11.6; mm
